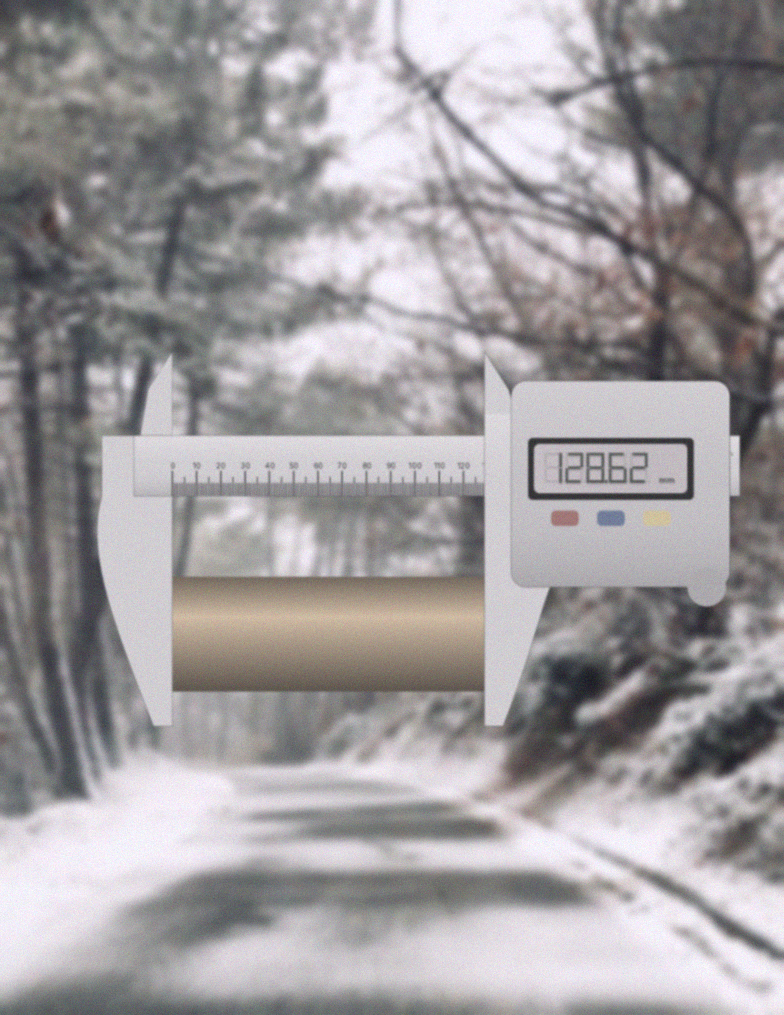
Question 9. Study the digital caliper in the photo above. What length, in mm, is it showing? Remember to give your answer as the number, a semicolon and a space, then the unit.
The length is 128.62; mm
